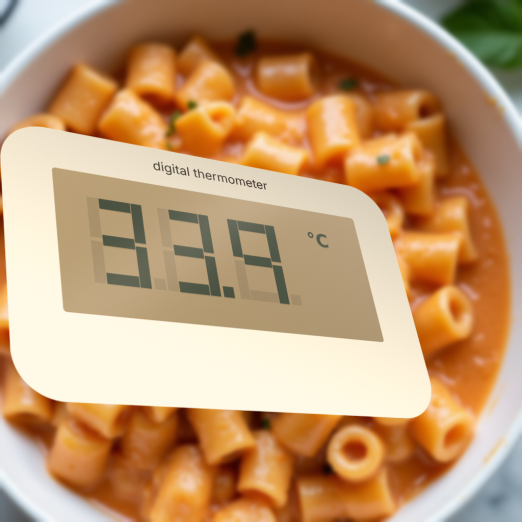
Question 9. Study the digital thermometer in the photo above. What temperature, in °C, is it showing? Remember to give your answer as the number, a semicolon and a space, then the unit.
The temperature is 33.9; °C
